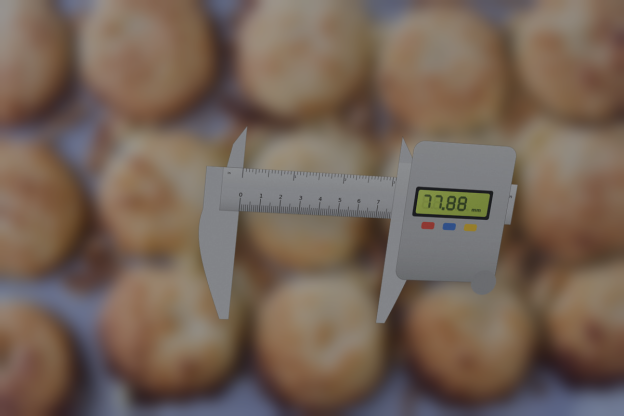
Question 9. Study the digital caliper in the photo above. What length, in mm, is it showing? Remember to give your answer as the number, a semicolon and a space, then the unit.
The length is 77.88; mm
